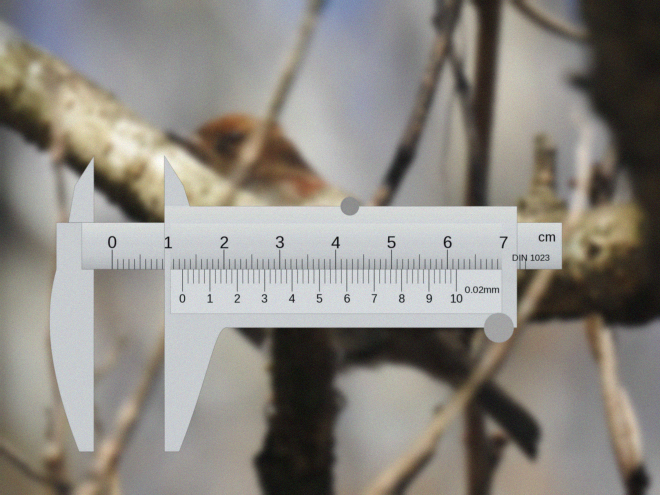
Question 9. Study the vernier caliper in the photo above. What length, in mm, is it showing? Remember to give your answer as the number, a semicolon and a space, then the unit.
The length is 12.6; mm
